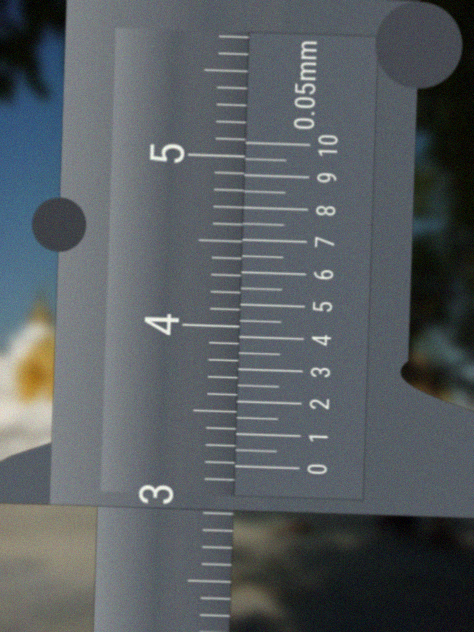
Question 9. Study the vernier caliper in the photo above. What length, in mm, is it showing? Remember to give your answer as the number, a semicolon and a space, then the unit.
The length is 31.8; mm
